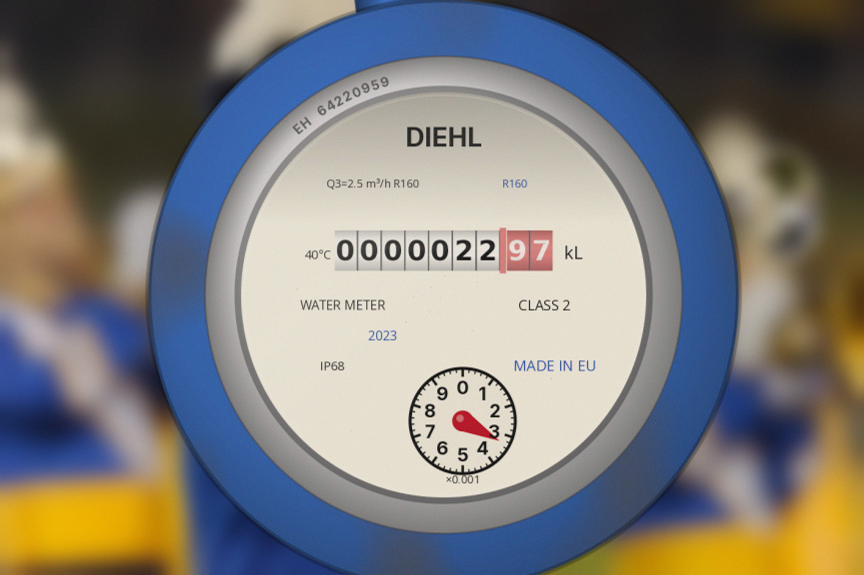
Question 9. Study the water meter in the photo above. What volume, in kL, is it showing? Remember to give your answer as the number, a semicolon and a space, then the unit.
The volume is 22.973; kL
